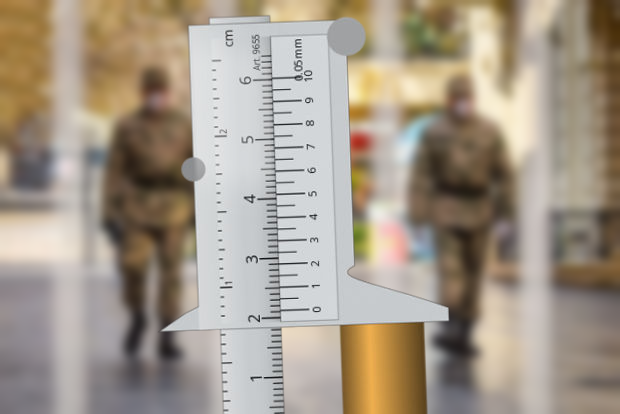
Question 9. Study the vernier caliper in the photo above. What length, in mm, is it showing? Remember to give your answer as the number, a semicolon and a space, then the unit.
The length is 21.2; mm
